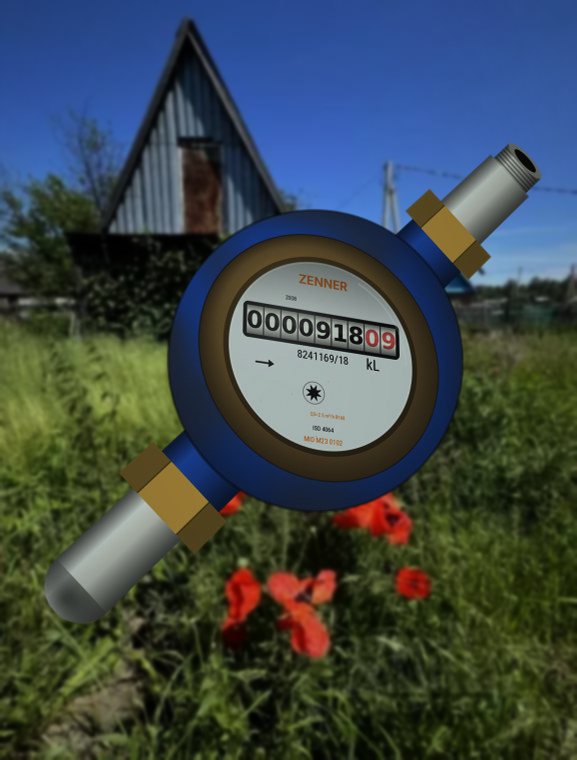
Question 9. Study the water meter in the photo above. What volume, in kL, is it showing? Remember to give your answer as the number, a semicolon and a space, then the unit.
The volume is 918.09; kL
